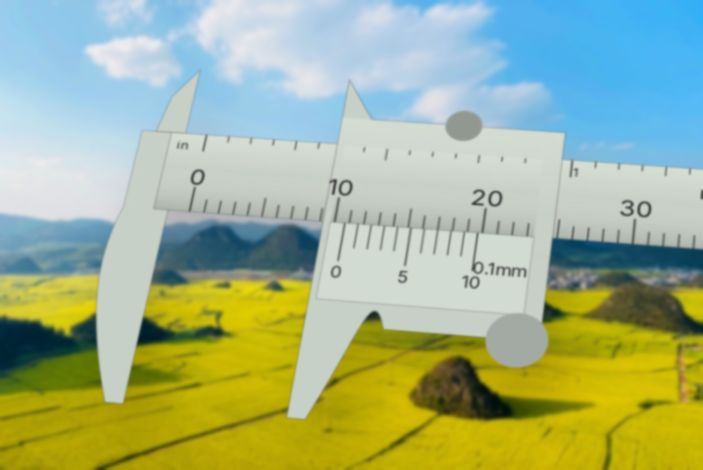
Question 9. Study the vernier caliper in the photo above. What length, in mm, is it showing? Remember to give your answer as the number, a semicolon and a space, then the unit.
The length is 10.7; mm
